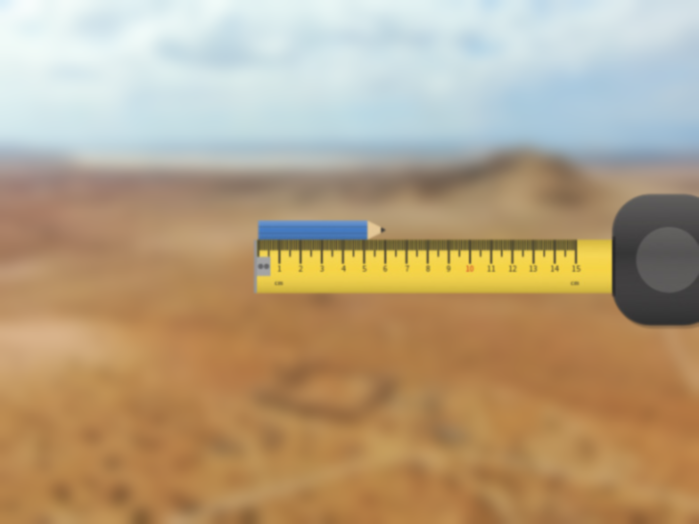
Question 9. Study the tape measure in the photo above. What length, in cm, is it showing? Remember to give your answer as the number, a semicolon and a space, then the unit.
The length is 6; cm
